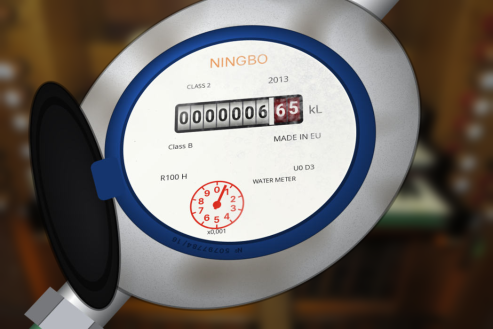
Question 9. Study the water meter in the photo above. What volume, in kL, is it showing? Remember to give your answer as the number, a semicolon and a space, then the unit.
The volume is 6.650; kL
